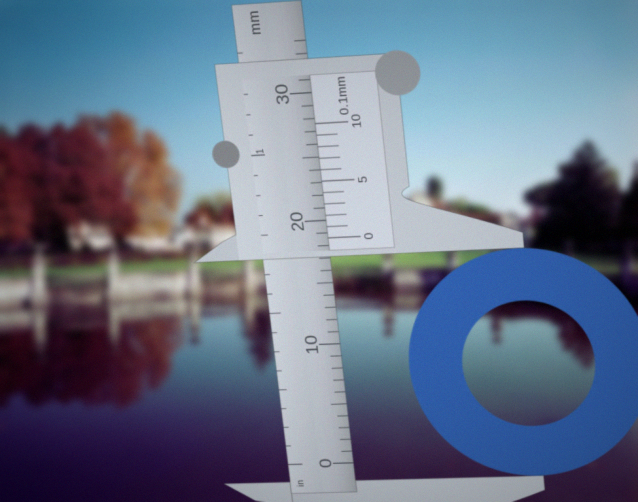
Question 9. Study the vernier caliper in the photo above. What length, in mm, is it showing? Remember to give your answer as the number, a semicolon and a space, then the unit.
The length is 18.6; mm
